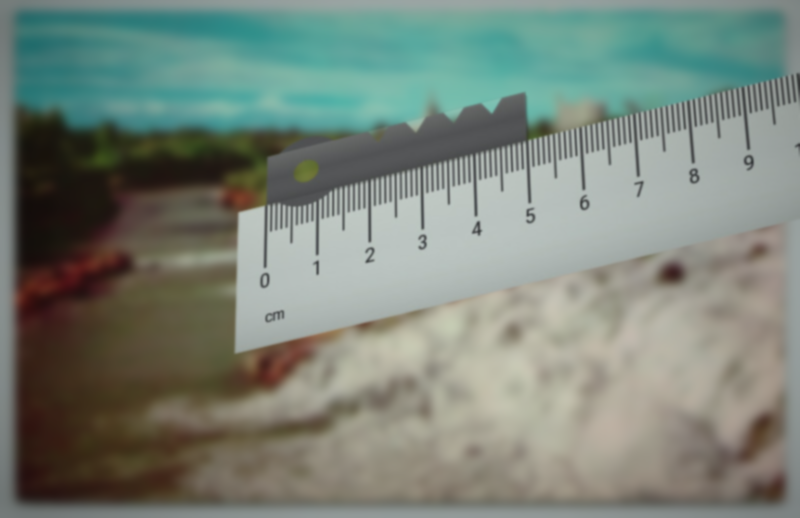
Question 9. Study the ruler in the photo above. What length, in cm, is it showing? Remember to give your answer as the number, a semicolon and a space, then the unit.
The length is 5; cm
